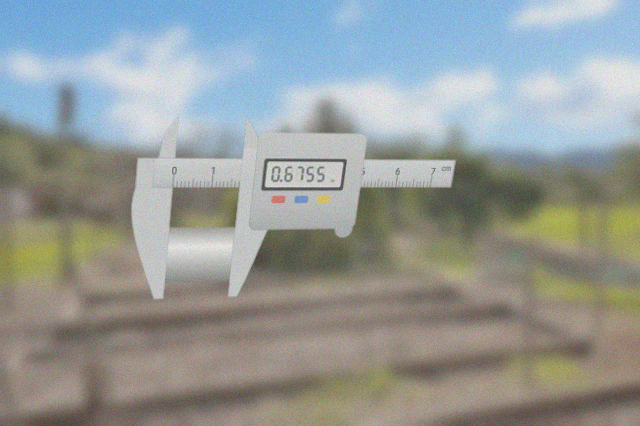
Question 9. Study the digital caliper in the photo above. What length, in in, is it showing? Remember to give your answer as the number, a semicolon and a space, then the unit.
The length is 0.6755; in
